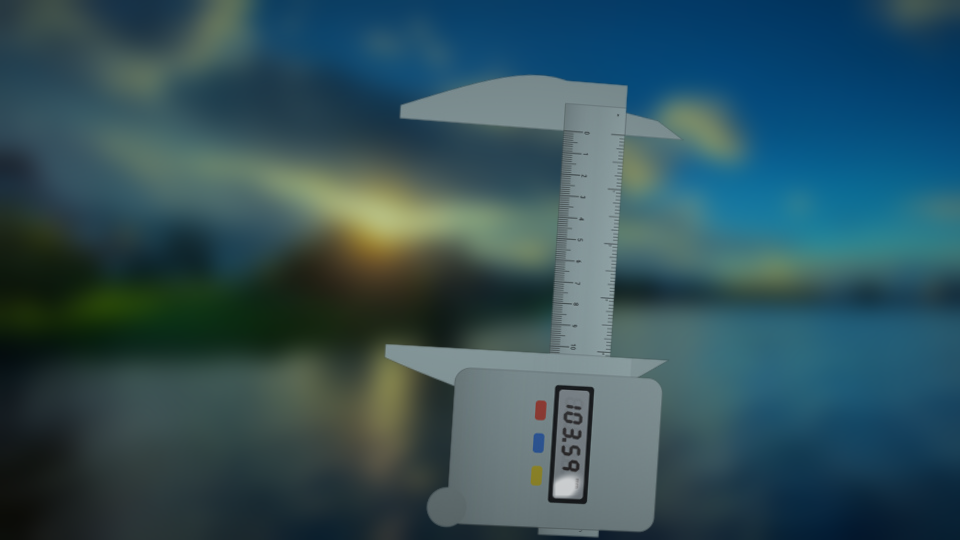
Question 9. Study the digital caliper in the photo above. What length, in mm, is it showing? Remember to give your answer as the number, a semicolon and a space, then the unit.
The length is 103.59; mm
